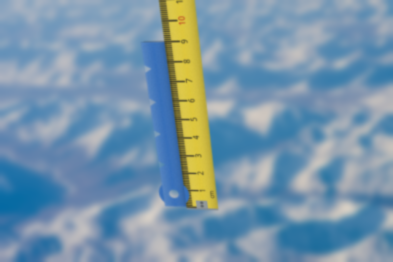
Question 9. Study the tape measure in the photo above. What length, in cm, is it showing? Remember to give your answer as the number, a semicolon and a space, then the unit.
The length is 9; cm
